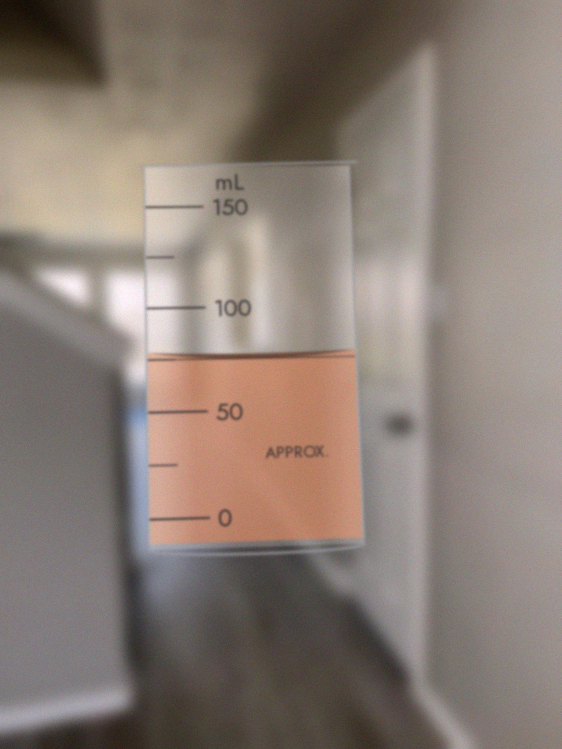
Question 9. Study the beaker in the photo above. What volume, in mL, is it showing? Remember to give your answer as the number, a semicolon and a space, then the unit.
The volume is 75; mL
